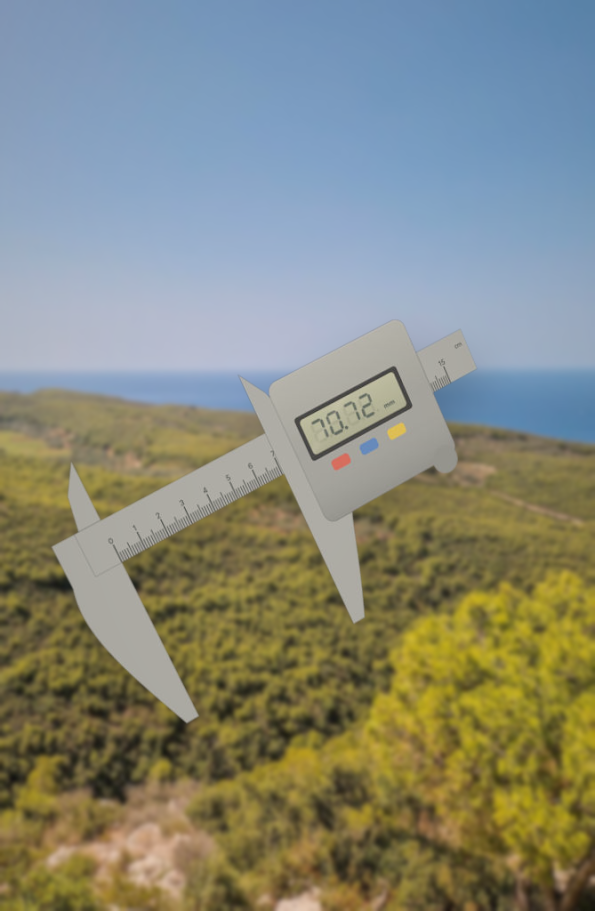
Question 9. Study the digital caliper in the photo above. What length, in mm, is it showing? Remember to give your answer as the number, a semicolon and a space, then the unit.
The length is 70.72; mm
